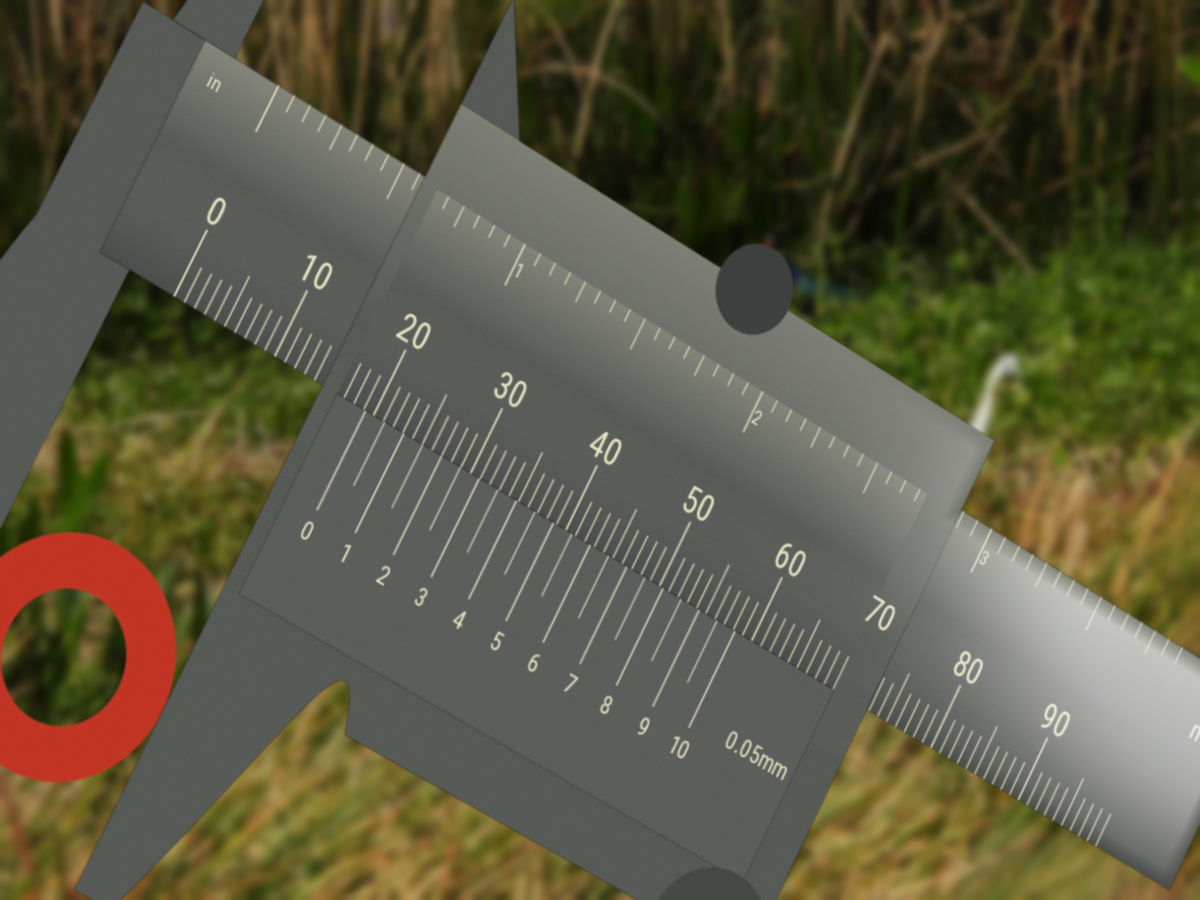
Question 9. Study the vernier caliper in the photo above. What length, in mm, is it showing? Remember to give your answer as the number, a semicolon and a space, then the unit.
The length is 19.2; mm
